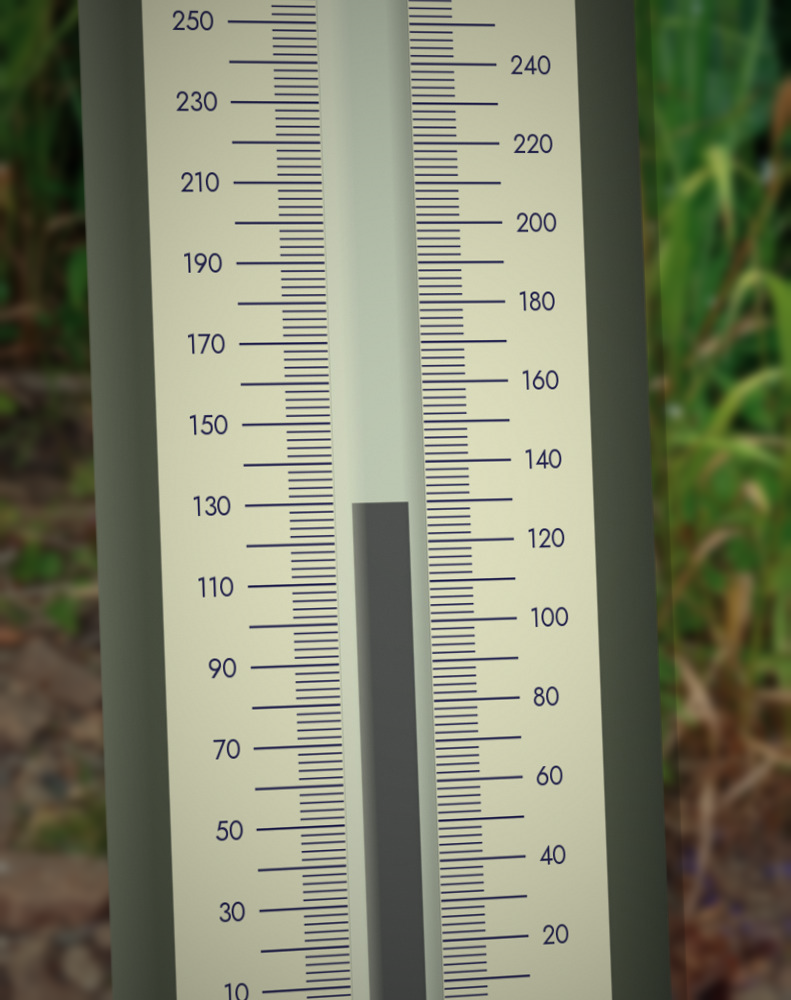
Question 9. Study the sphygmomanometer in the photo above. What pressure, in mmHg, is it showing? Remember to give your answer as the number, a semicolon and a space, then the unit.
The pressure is 130; mmHg
